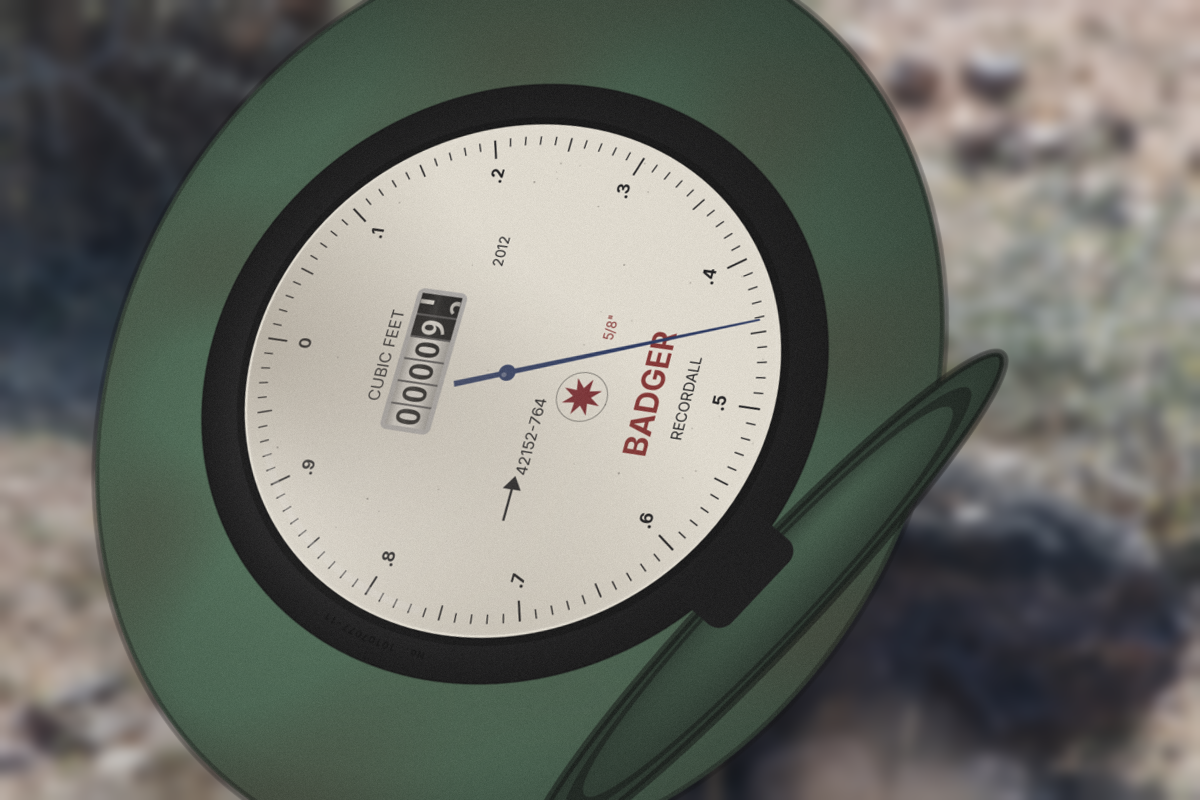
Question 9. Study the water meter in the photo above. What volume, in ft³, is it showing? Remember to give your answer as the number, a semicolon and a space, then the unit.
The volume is 91.44; ft³
